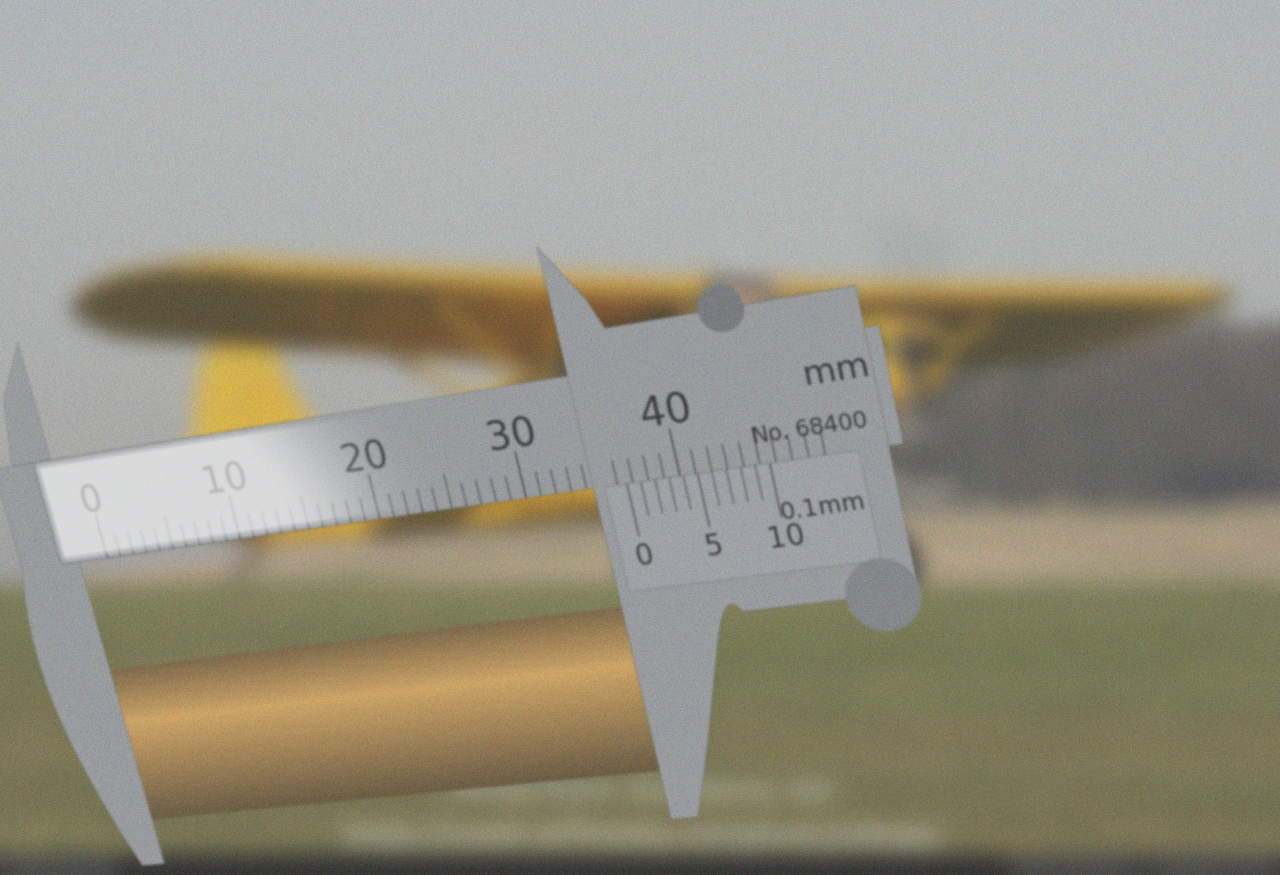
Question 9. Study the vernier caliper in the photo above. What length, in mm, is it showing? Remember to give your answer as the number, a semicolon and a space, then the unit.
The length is 36.6; mm
